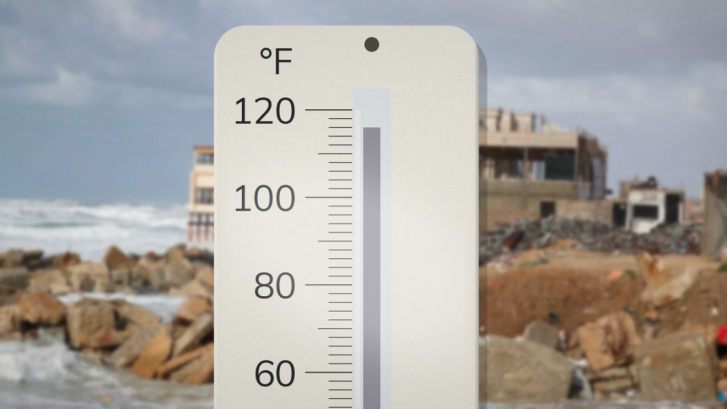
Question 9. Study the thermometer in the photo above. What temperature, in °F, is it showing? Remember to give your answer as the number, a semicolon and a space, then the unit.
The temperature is 116; °F
